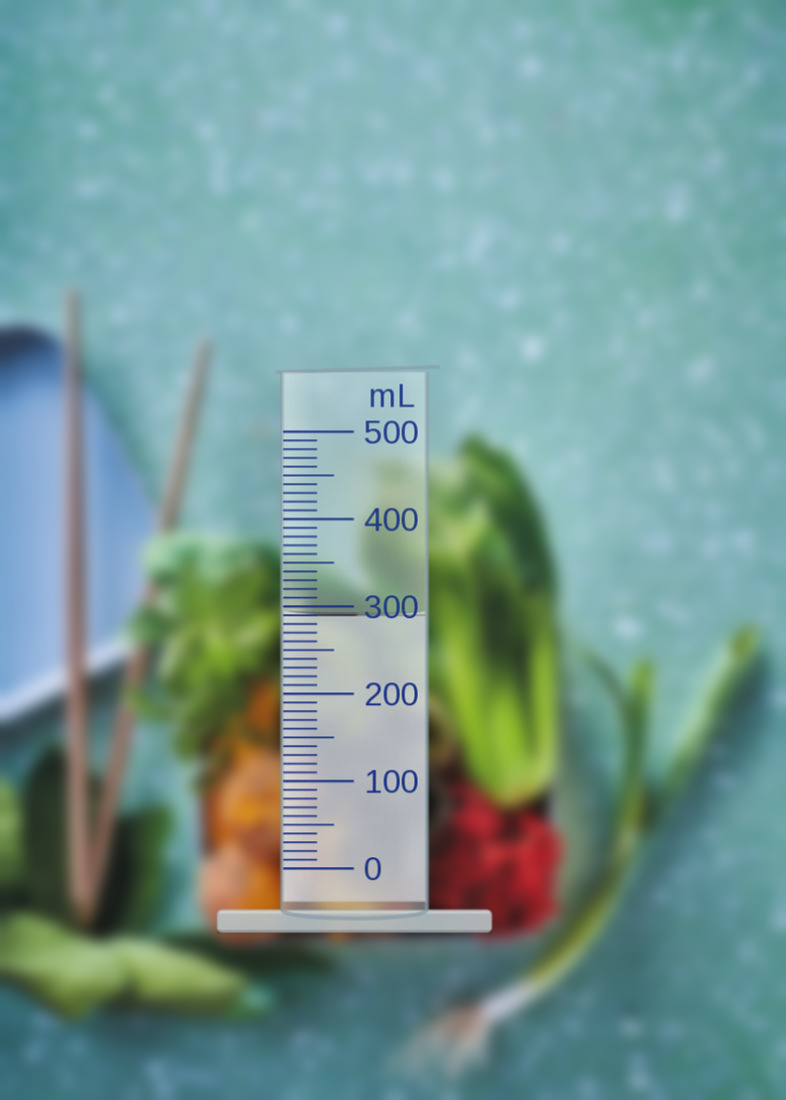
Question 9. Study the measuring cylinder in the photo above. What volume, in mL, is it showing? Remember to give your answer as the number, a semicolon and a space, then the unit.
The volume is 290; mL
